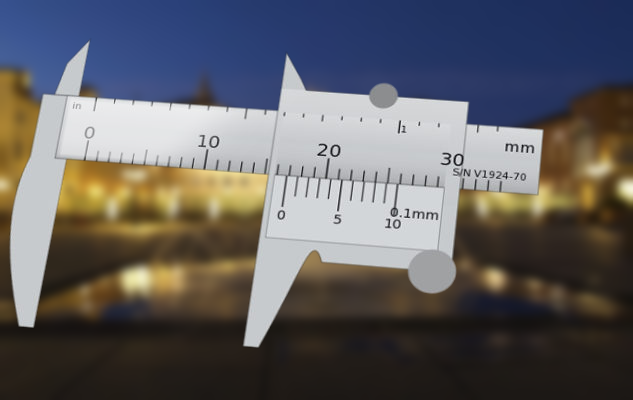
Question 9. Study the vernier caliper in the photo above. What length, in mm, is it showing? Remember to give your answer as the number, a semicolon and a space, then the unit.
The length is 16.8; mm
